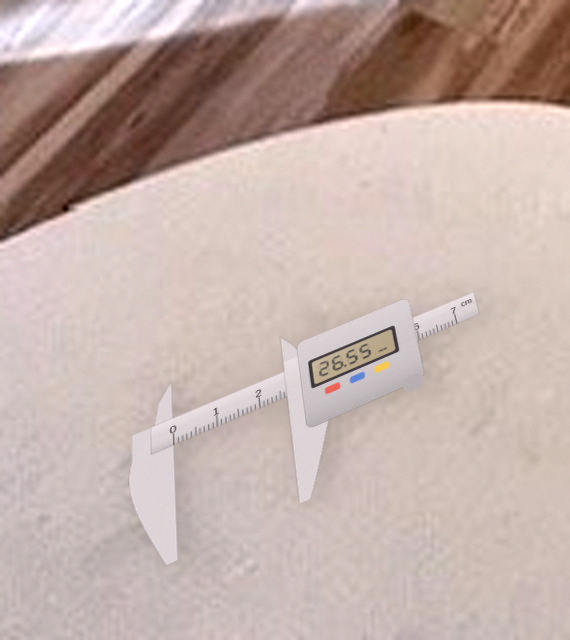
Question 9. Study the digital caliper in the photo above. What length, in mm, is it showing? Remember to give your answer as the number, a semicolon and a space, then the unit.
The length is 26.55; mm
